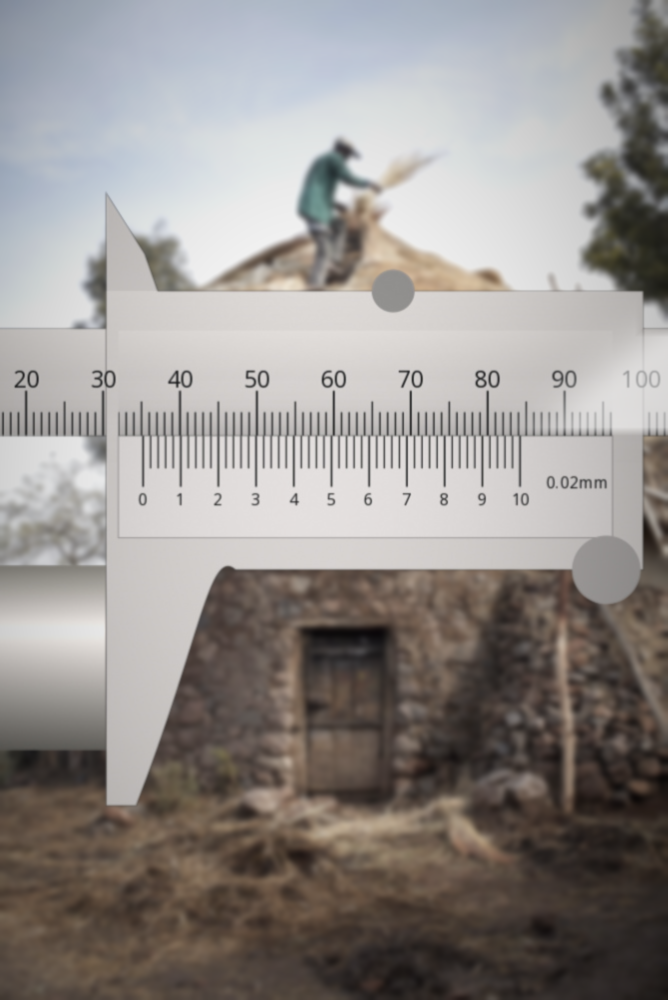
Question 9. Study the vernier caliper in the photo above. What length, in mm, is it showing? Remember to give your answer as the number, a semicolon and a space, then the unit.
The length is 35.2; mm
